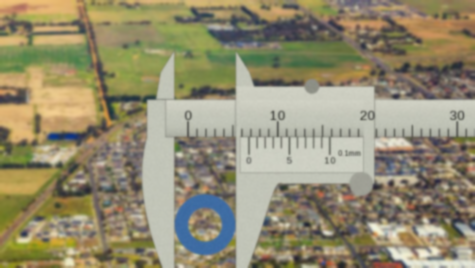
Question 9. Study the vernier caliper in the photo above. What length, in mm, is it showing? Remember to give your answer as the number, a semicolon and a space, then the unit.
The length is 6.8; mm
